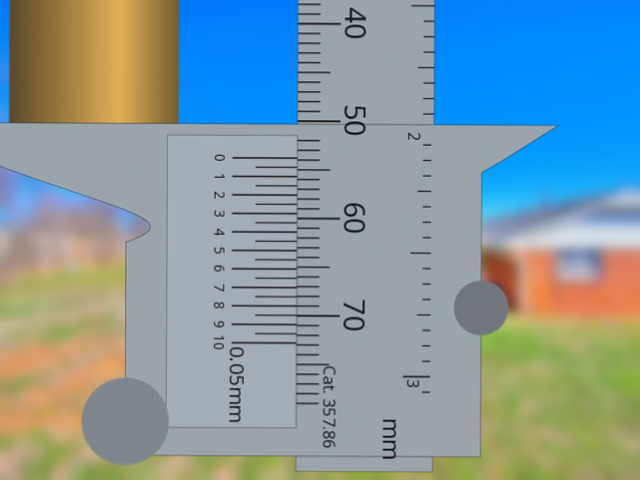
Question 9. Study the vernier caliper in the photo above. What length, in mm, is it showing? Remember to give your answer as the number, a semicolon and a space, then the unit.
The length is 53.8; mm
